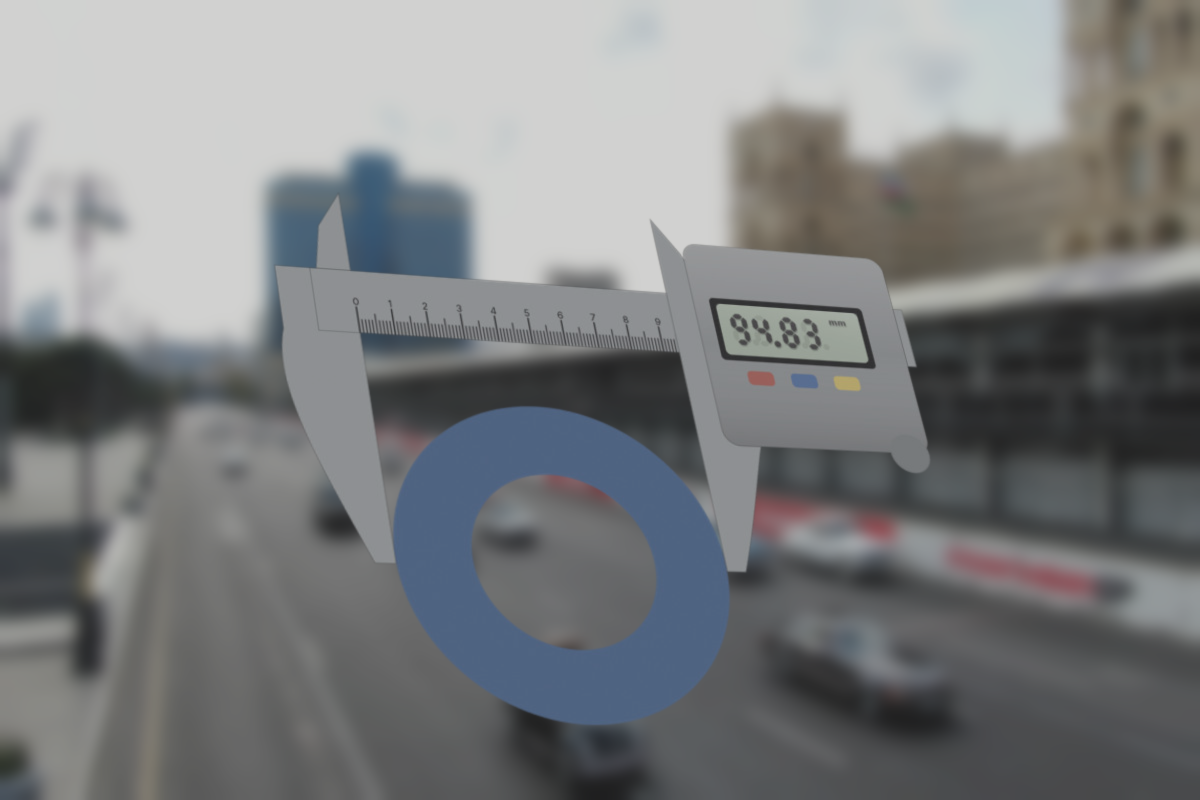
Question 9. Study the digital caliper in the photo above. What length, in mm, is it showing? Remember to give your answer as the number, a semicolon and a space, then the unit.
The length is 94.83; mm
